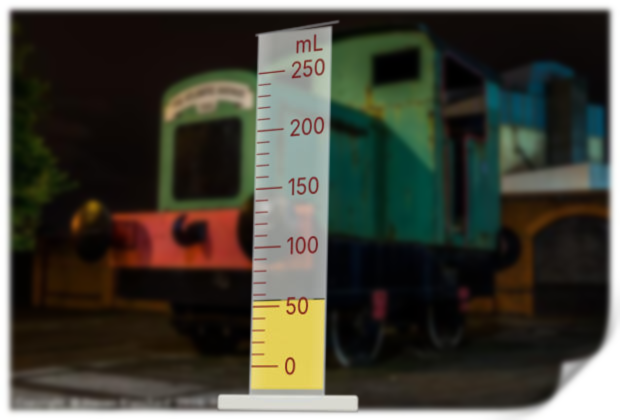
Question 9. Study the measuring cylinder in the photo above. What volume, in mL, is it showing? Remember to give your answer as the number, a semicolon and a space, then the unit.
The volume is 55; mL
